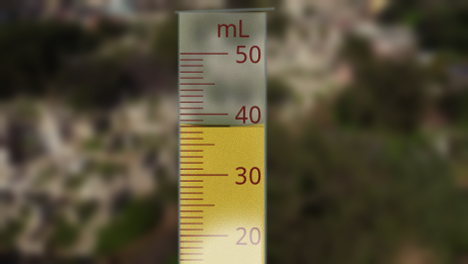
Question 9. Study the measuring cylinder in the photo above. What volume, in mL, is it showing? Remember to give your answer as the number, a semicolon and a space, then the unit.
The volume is 38; mL
